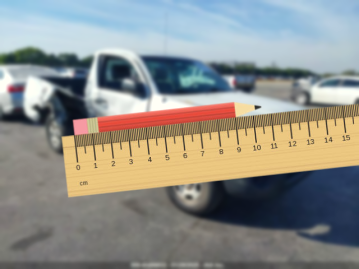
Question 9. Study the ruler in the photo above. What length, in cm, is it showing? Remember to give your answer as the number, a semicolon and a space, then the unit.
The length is 10.5; cm
